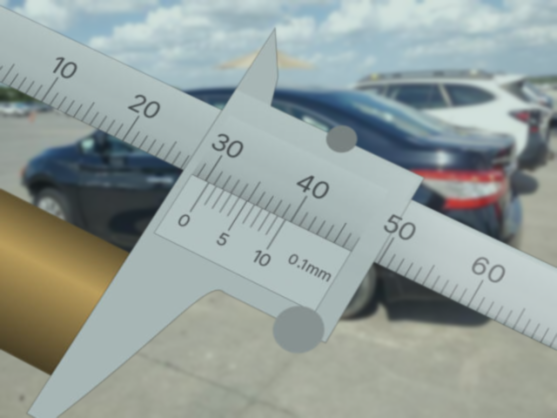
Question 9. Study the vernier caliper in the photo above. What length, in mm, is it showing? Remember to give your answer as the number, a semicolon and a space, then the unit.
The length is 30.4; mm
